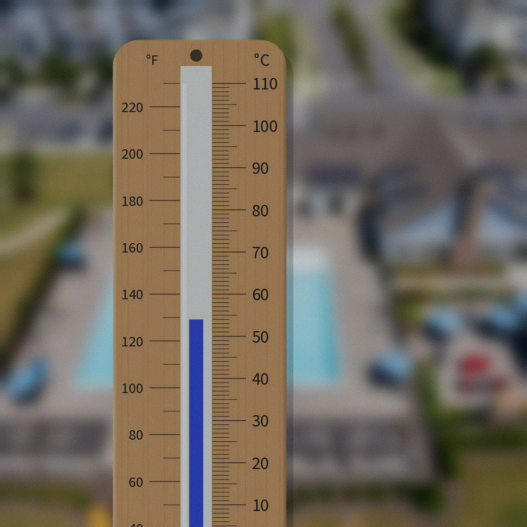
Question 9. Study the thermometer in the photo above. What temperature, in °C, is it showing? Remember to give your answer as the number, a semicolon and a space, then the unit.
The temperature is 54; °C
